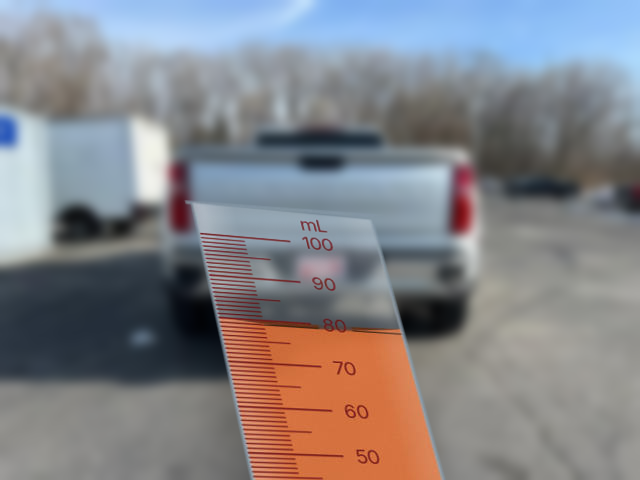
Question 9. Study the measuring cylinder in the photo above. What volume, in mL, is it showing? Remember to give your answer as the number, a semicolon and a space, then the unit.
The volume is 79; mL
